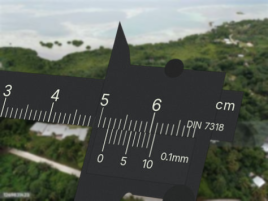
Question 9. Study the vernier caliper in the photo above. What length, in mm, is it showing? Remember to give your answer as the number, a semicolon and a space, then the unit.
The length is 52.0; mm
